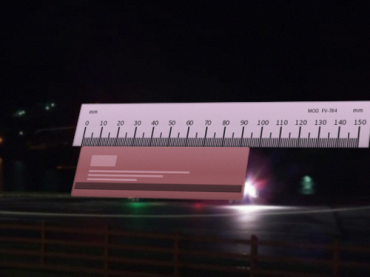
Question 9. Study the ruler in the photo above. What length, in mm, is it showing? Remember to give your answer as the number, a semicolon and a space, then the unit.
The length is 95; mm
